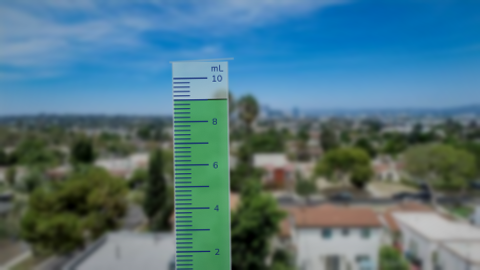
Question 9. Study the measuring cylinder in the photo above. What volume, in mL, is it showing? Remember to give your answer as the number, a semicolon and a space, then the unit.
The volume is 9; mL
